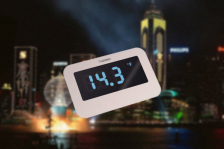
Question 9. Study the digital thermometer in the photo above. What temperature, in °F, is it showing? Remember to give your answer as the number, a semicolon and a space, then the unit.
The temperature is 14.3; °F
